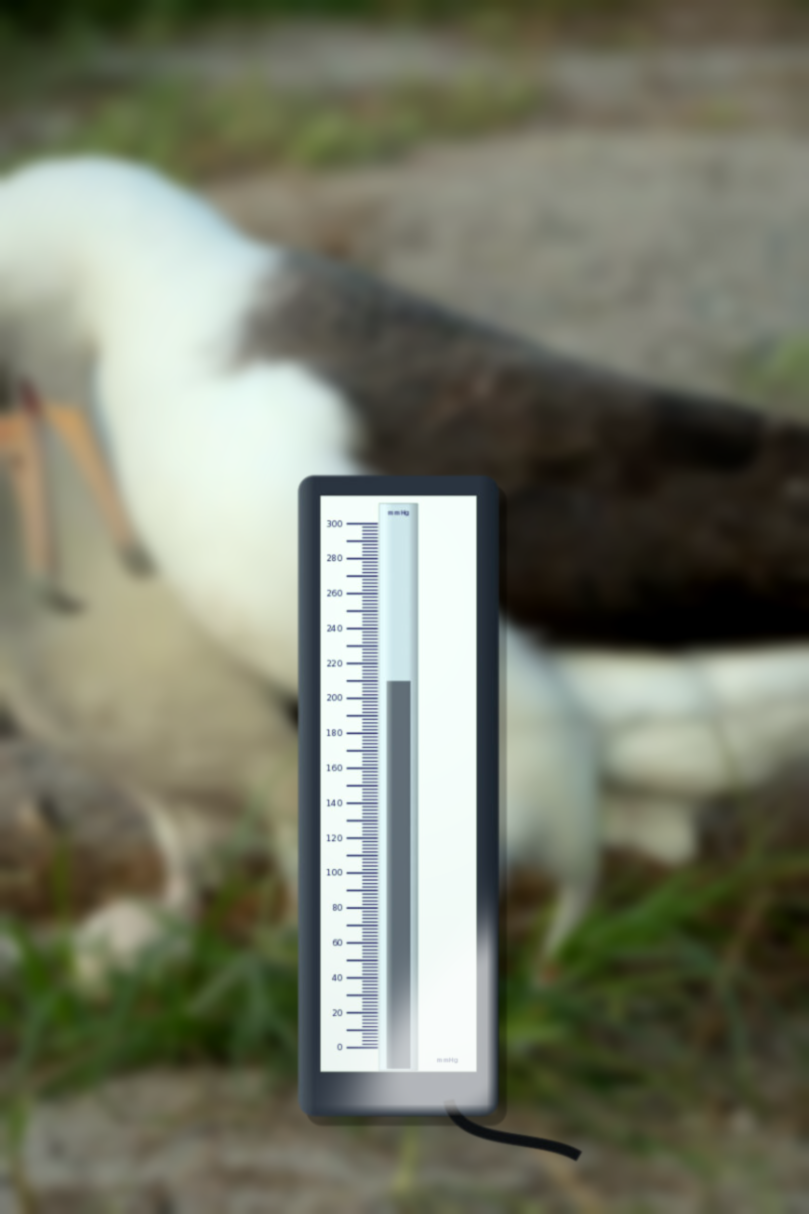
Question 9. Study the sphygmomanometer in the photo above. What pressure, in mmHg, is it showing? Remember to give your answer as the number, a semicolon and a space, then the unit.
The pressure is 210; mmHg
